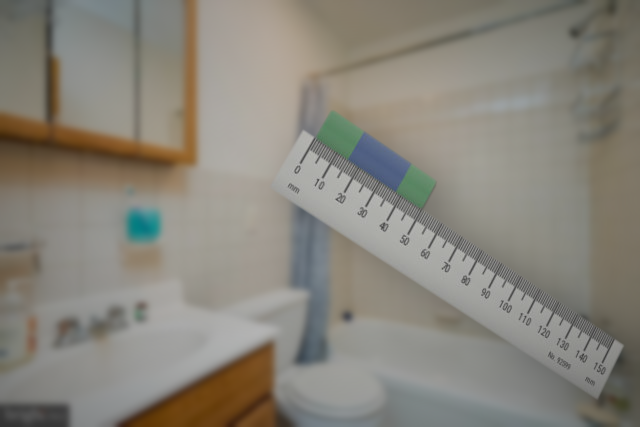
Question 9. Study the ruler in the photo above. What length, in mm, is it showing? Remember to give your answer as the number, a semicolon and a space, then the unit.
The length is 50; mm
